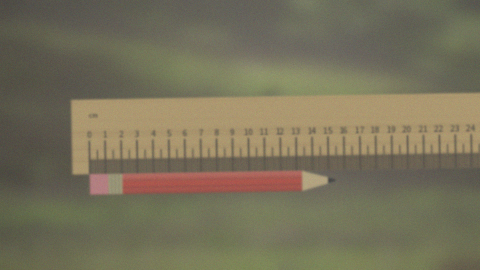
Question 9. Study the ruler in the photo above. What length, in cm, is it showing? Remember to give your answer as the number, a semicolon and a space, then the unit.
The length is 15.5; cm
